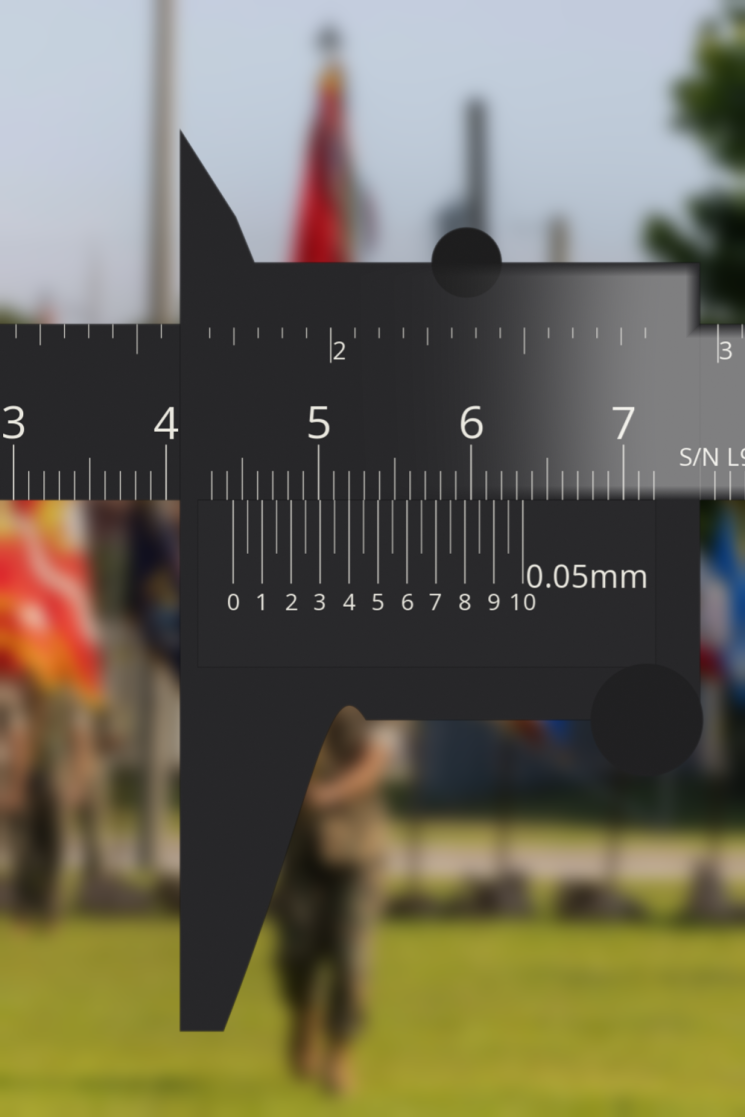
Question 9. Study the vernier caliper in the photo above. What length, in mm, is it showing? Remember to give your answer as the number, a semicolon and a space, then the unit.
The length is 44.4; mm
